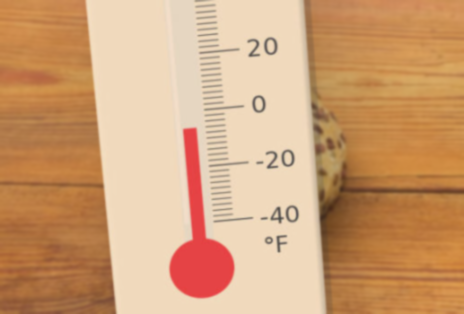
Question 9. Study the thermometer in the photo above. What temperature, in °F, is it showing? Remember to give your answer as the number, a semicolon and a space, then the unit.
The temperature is -6; °F
